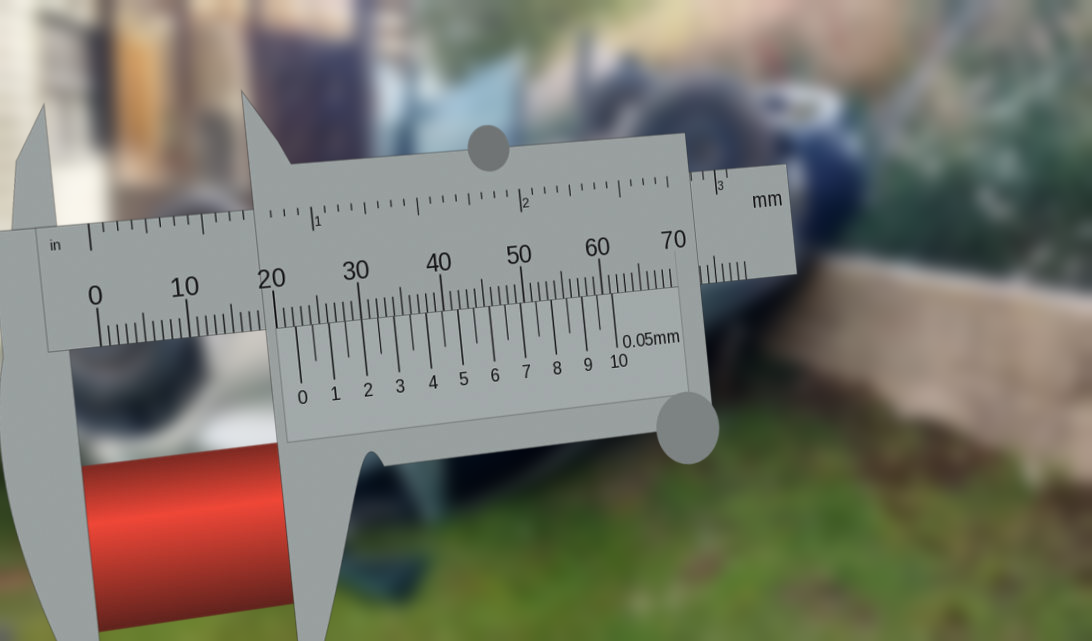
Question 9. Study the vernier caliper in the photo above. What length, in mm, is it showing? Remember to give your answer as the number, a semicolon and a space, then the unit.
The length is 22.2; mm
